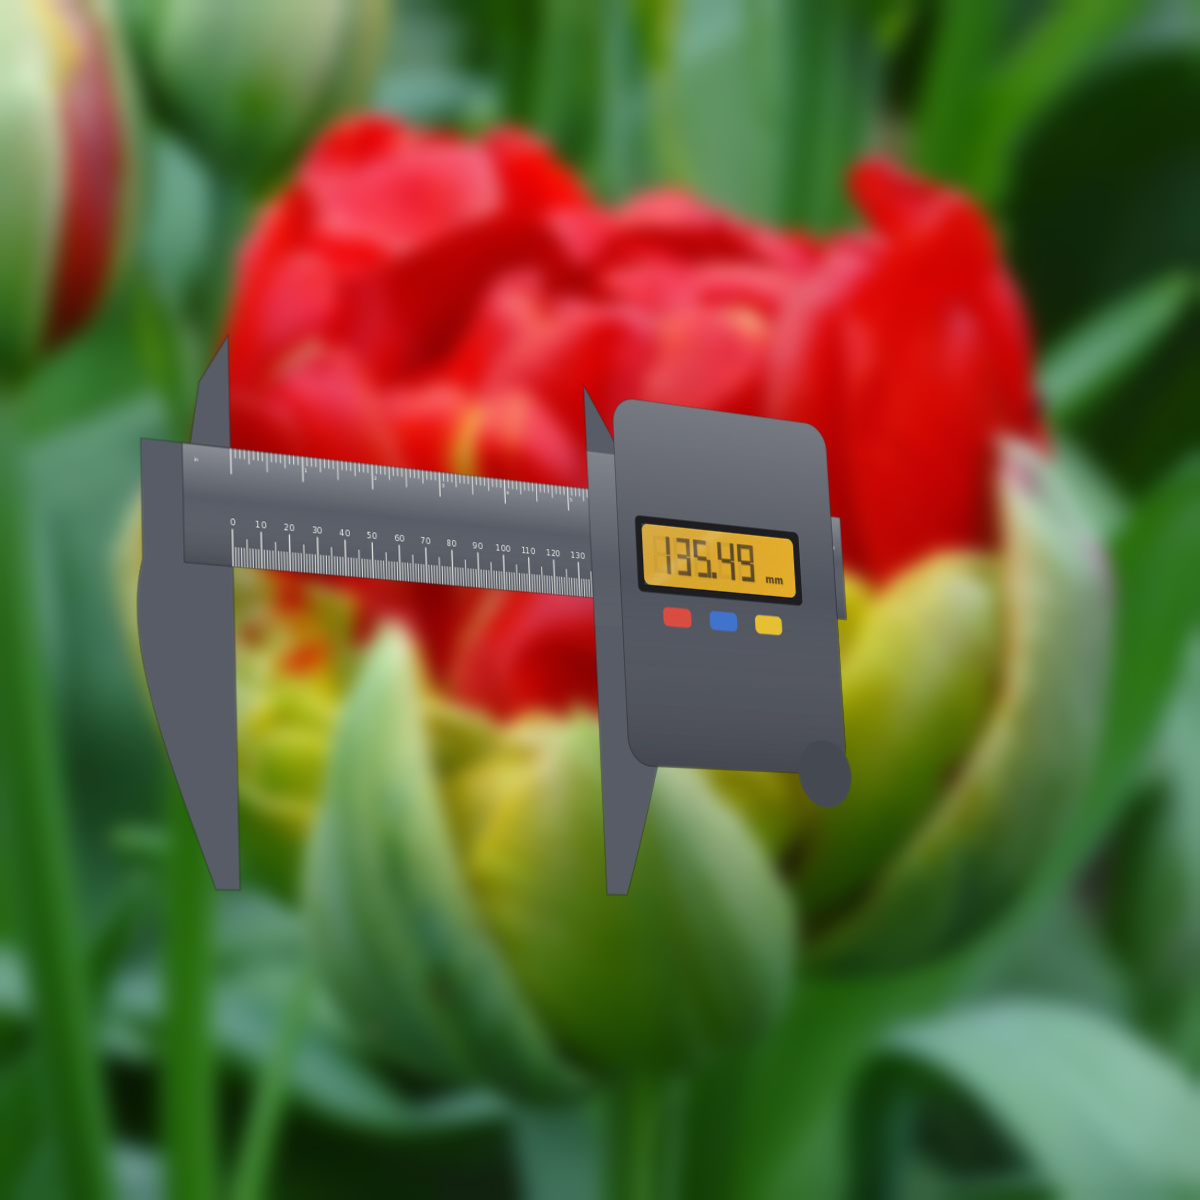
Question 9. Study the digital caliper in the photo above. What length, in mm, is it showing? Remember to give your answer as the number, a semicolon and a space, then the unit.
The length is 135.49; mm
